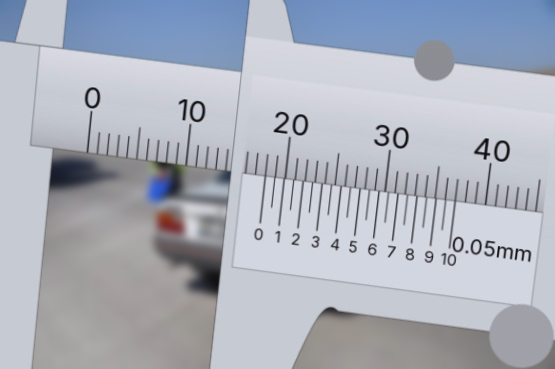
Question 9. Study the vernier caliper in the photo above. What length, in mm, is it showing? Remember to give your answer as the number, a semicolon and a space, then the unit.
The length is 18.0; mm
